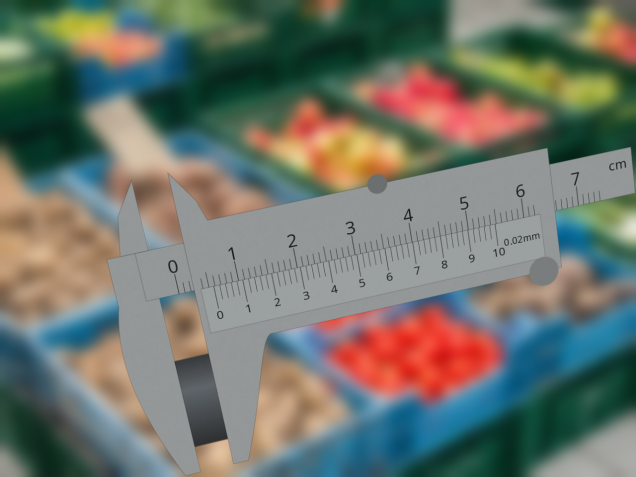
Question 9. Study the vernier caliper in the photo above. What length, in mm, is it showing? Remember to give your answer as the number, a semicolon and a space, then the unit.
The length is 5.8; mm
